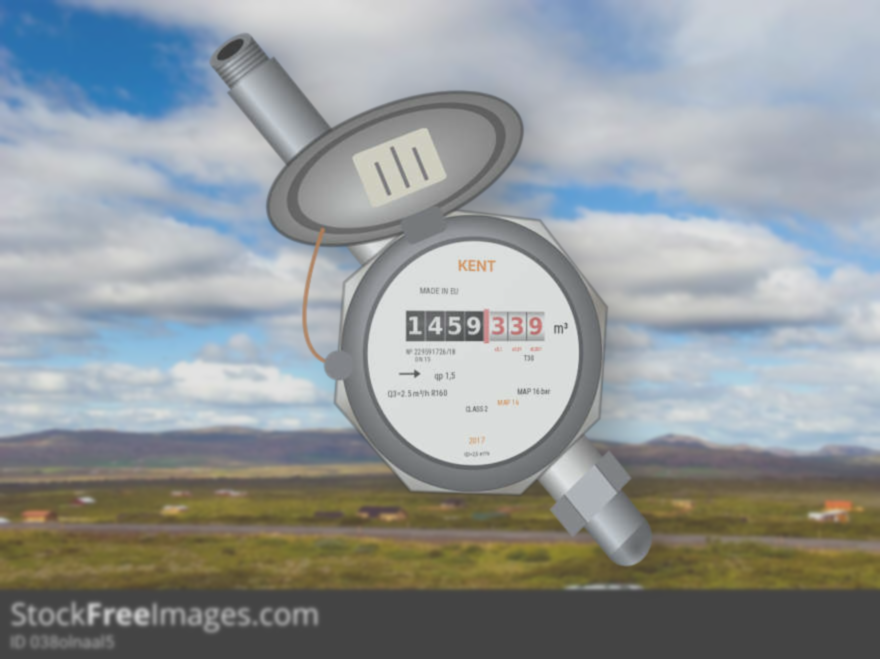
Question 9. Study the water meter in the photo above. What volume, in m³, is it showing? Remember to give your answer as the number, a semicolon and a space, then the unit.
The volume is 1459.339; m³
